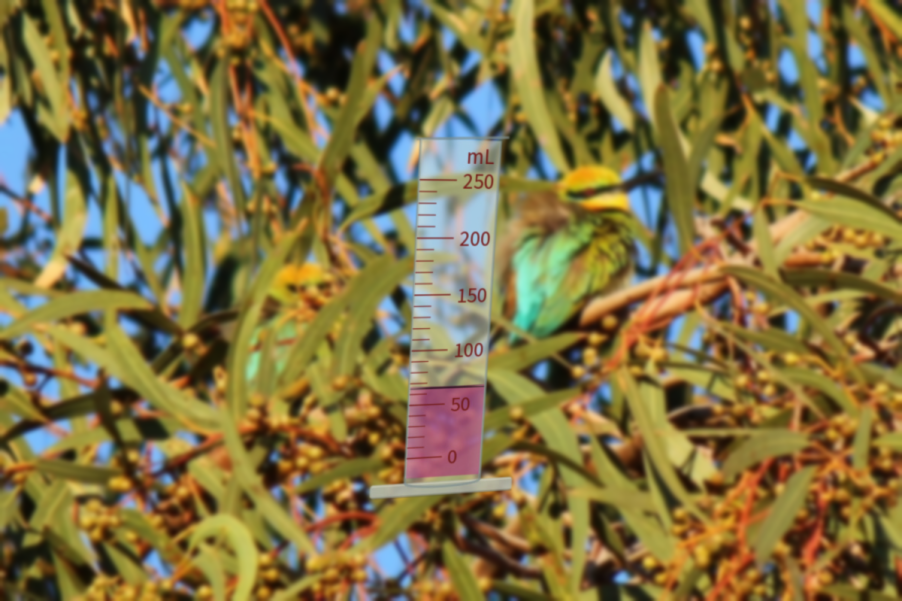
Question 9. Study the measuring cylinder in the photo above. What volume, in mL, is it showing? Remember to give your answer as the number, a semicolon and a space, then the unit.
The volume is 65; mL
